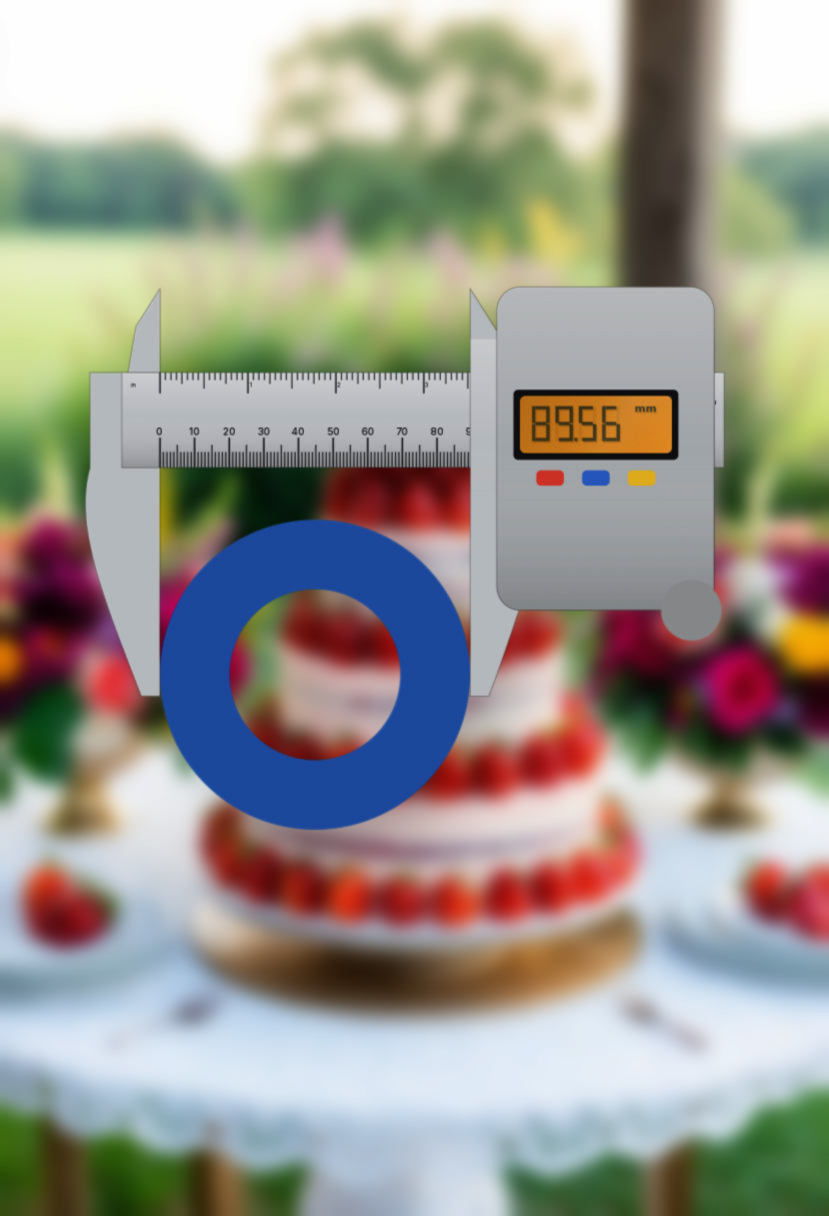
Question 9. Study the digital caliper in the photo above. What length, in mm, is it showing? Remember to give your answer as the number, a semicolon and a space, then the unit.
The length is 89.56; mm
